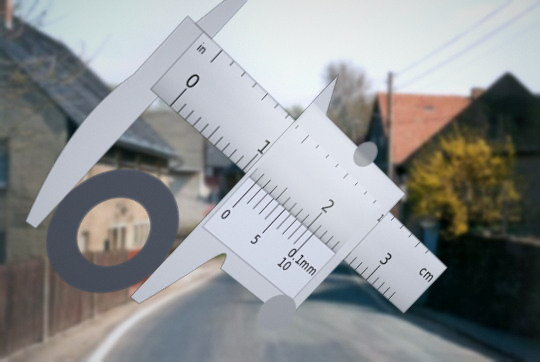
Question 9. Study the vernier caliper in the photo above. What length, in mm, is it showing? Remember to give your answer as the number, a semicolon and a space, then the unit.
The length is 12.0; mm
